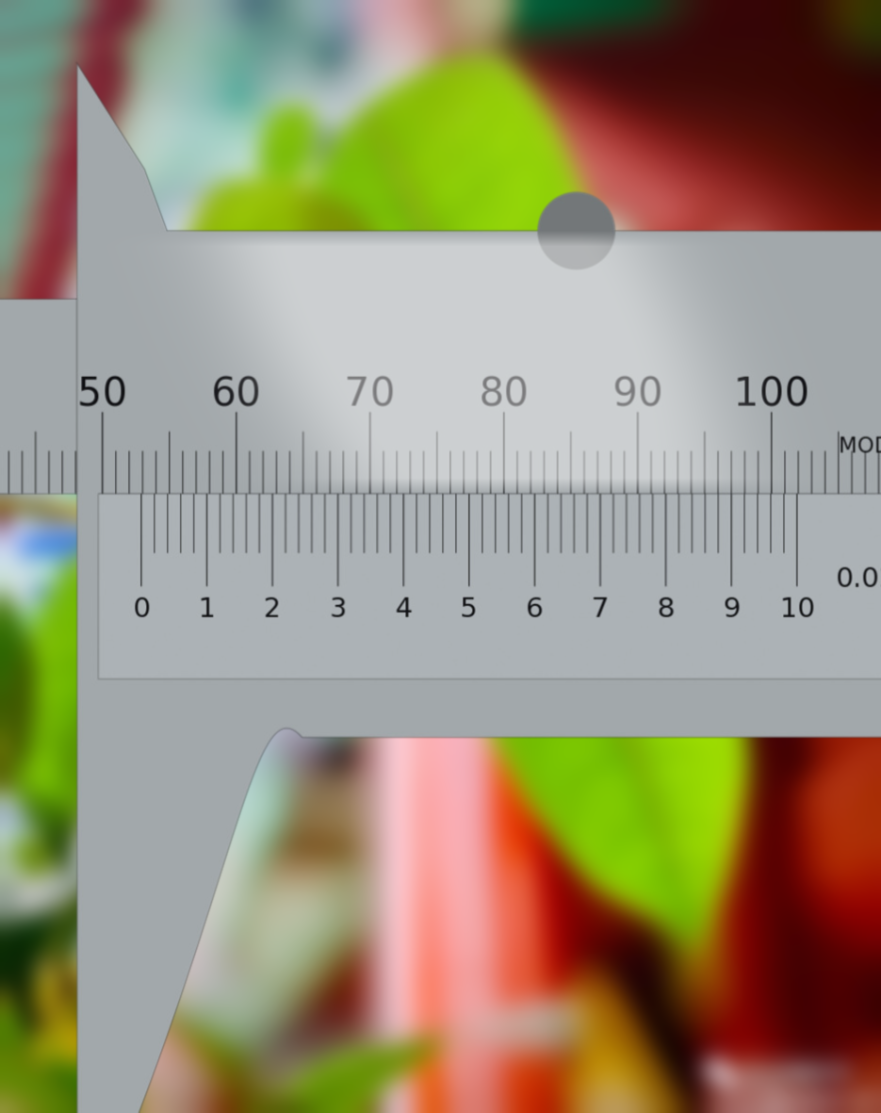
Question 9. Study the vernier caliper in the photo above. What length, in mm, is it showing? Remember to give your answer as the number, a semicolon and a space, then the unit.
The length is 52.9; mm
